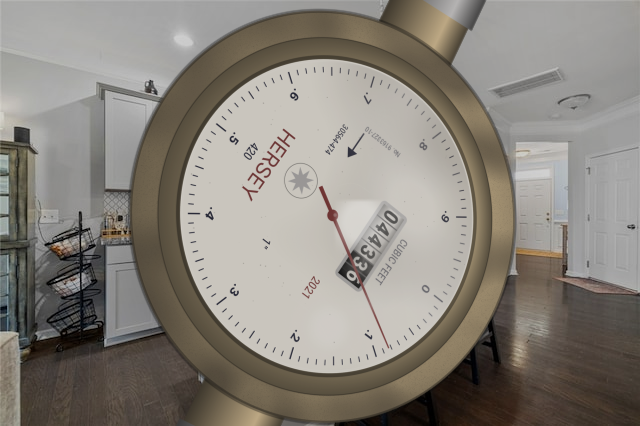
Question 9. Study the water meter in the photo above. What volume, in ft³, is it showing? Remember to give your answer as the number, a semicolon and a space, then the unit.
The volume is 44336.08; ft³
